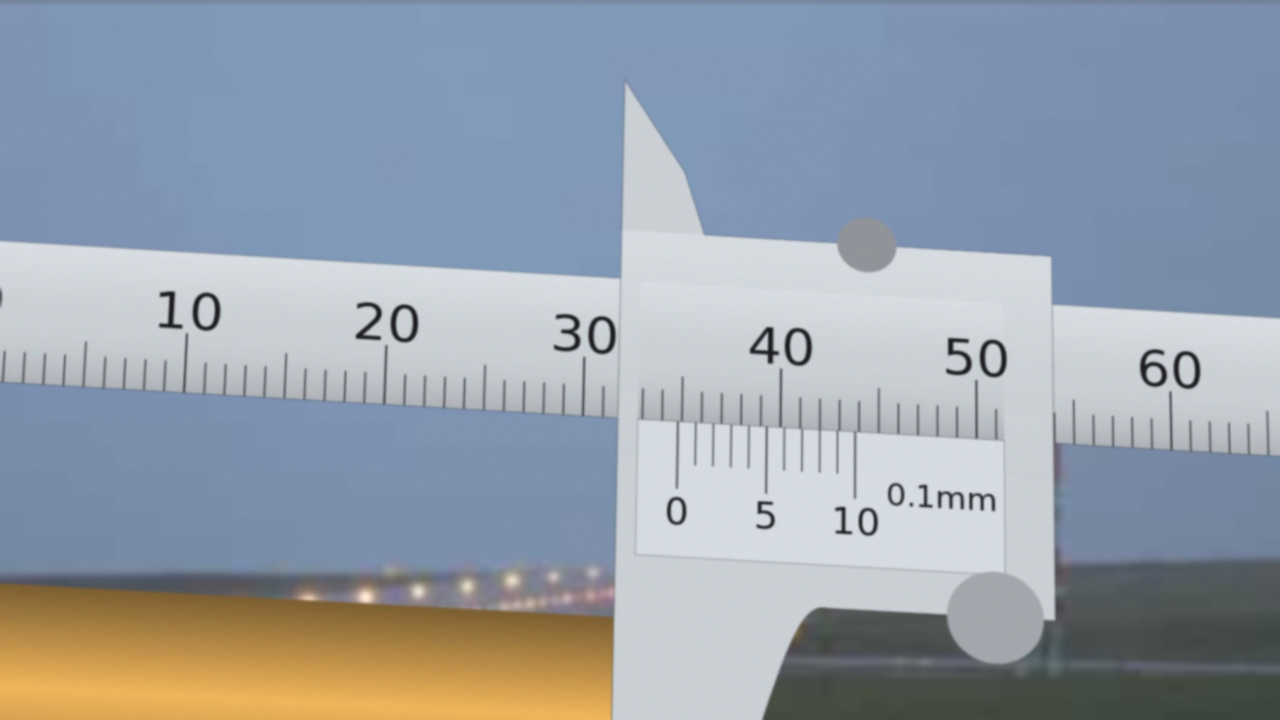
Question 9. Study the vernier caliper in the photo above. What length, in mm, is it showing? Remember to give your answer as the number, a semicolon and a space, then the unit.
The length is 34.8; mm
